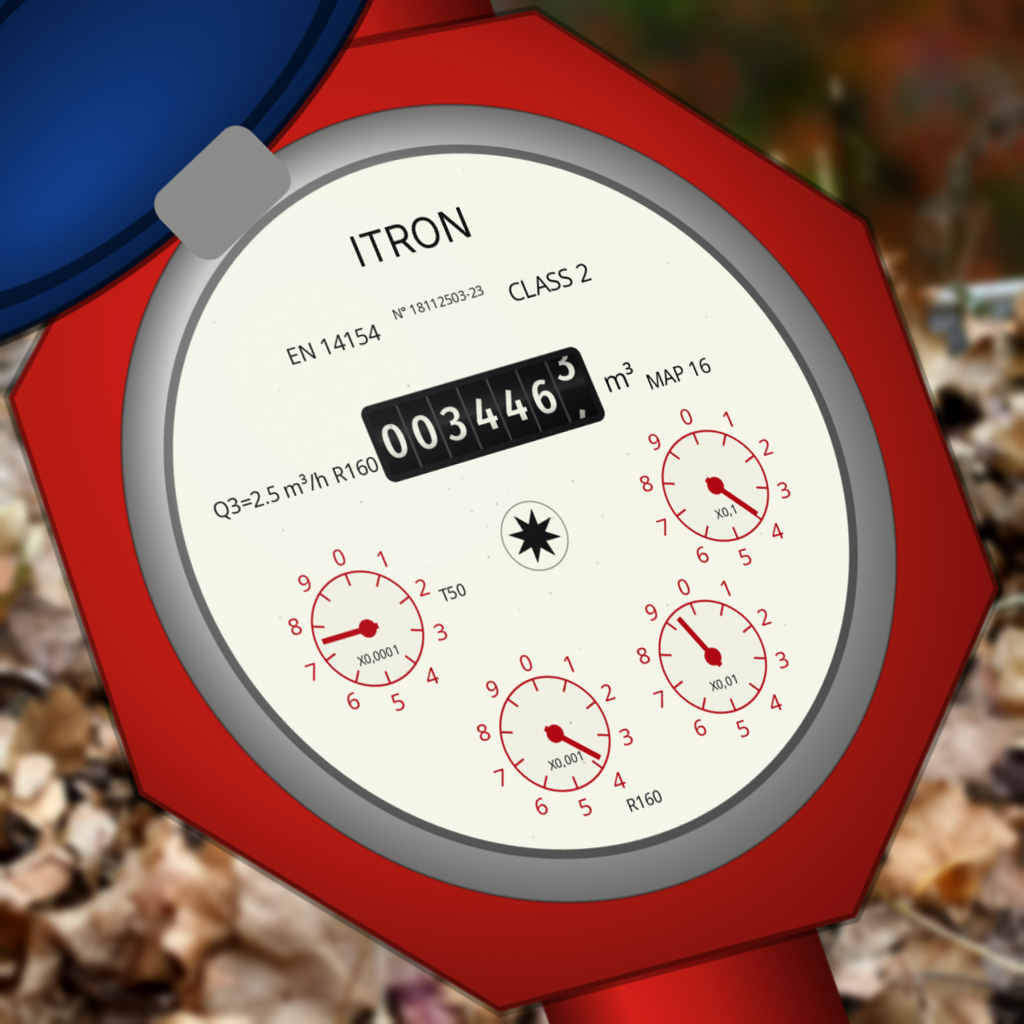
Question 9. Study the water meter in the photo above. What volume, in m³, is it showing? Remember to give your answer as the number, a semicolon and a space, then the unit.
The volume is 34463.3937; m³
